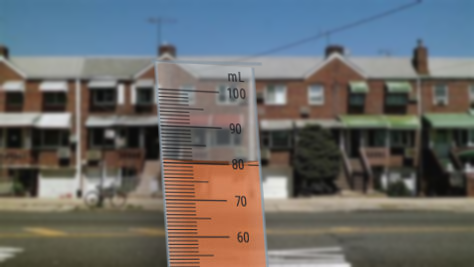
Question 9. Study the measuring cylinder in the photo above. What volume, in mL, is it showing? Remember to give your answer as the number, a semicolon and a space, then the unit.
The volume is 80; mL
